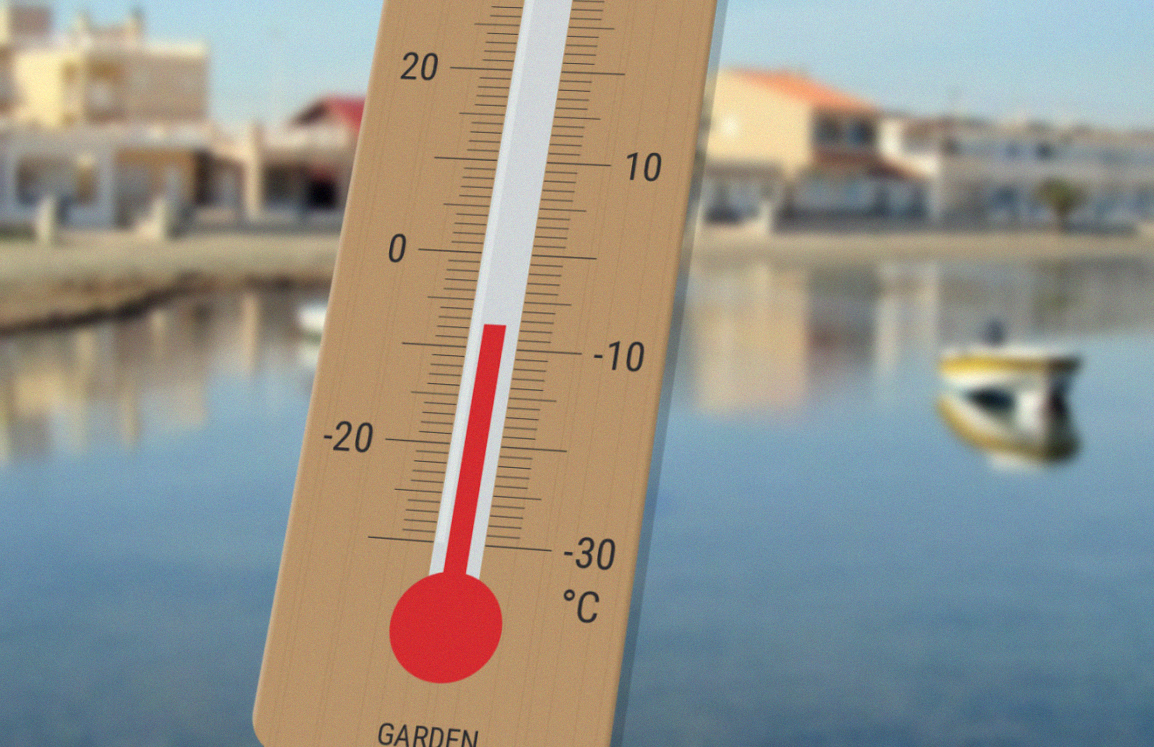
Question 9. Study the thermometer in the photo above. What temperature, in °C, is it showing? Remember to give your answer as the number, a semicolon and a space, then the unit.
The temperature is -7.5; °C
